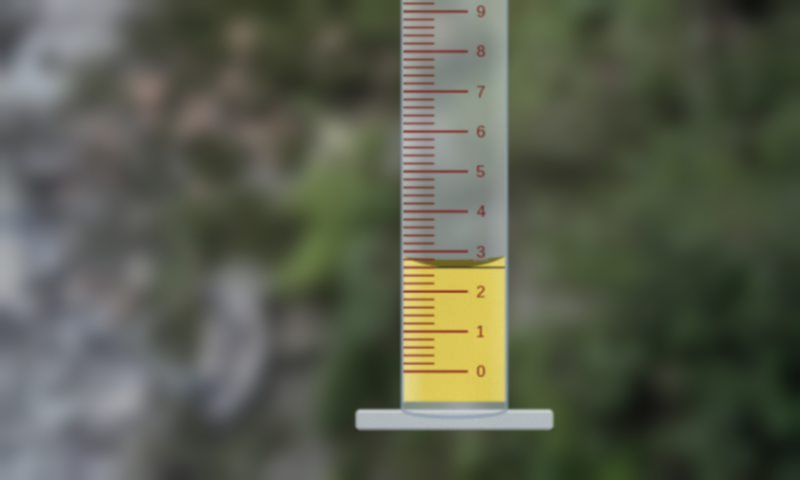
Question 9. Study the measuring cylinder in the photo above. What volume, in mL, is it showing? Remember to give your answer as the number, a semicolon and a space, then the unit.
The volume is 2.6; mL
